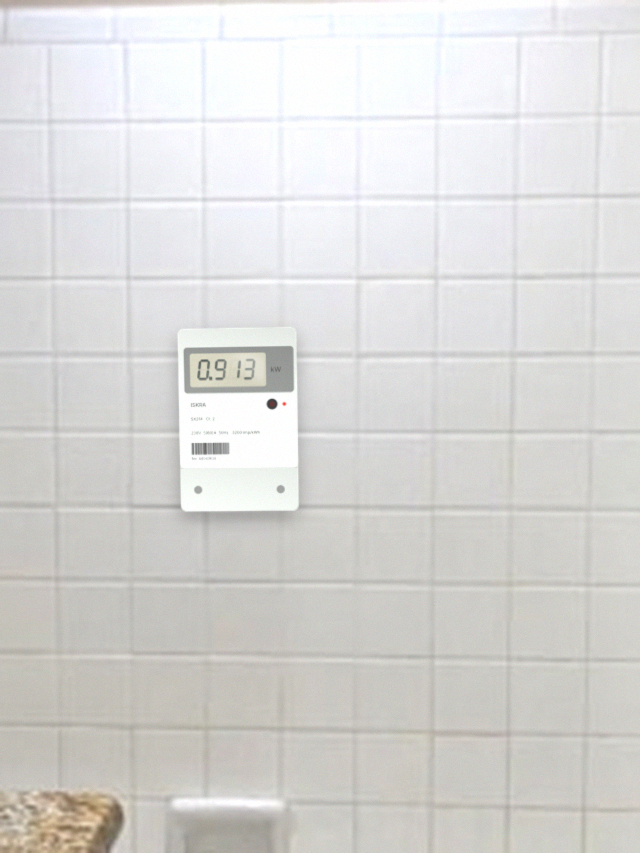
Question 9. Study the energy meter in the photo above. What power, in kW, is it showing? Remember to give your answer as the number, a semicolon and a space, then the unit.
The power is 0.913; kW
